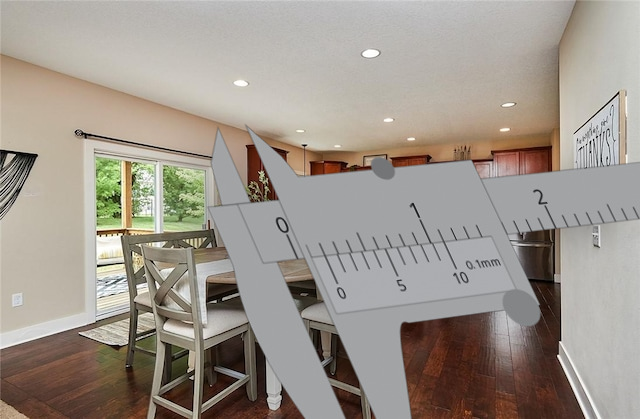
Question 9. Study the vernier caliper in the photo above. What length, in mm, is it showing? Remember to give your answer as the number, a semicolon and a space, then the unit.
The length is 2.0; mm
